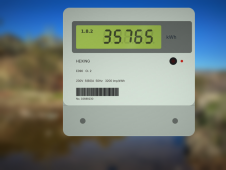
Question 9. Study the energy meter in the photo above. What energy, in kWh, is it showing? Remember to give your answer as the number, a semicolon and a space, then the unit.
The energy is 35765; kWh
